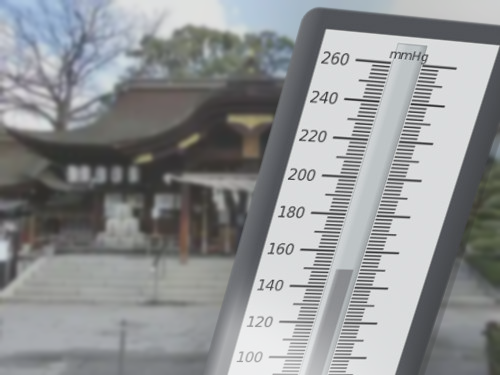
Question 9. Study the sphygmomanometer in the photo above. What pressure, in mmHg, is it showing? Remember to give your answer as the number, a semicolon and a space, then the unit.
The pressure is 150; mmHg
